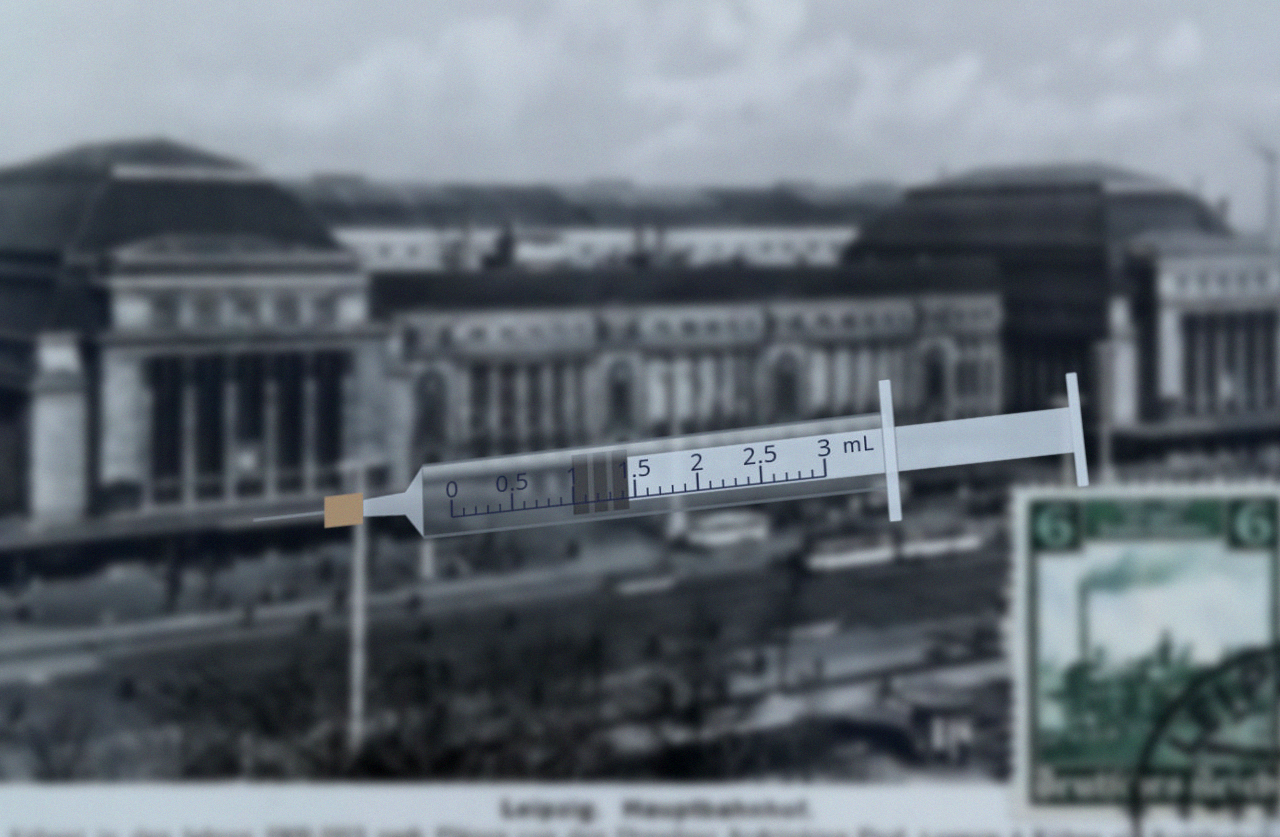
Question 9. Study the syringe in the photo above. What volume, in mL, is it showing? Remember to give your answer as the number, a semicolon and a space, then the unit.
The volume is 1; mL
